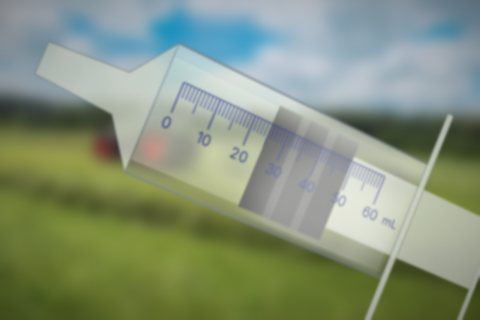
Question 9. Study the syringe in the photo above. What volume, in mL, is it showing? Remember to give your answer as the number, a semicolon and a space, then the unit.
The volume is 25; mL
